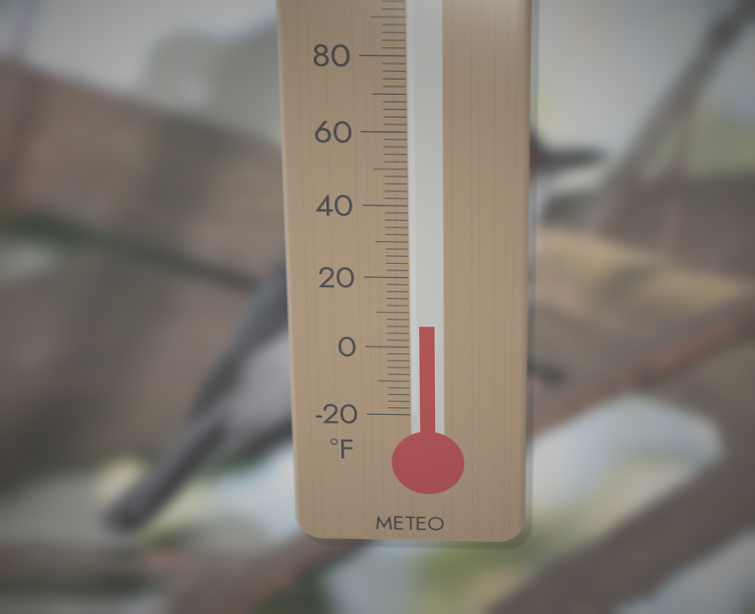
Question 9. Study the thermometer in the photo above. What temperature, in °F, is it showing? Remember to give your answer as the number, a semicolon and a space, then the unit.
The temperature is 6; °F
